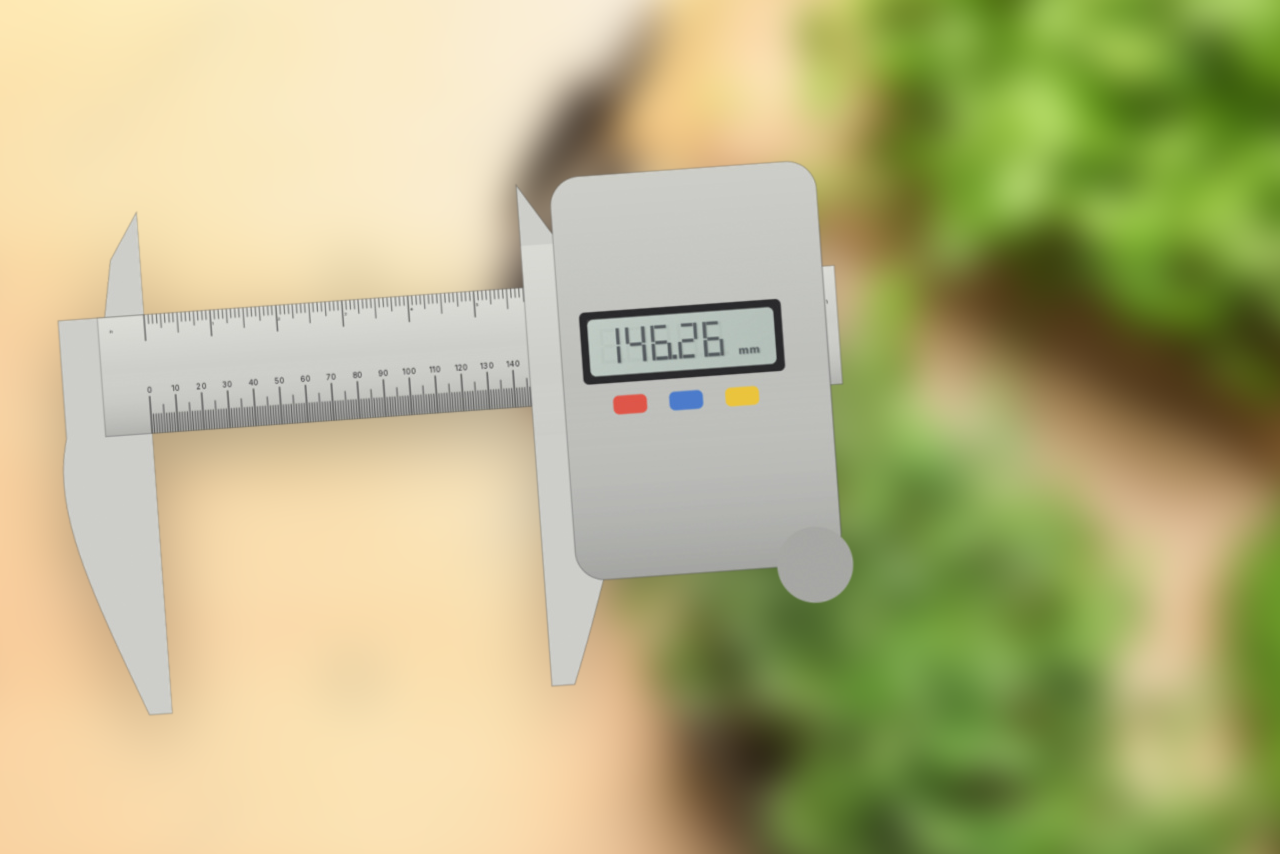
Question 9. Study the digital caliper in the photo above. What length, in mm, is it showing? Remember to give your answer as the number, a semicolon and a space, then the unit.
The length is 146.26; mm
